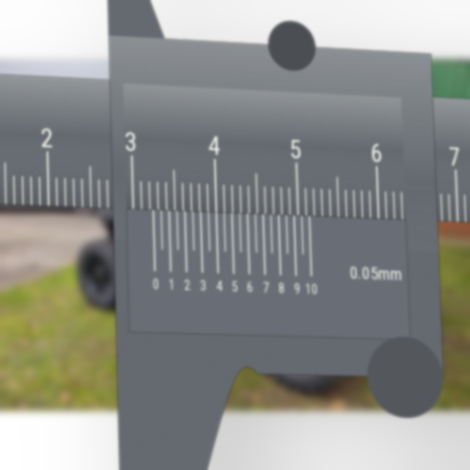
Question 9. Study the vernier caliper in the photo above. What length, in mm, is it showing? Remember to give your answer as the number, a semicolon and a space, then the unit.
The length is 32.4; mm
